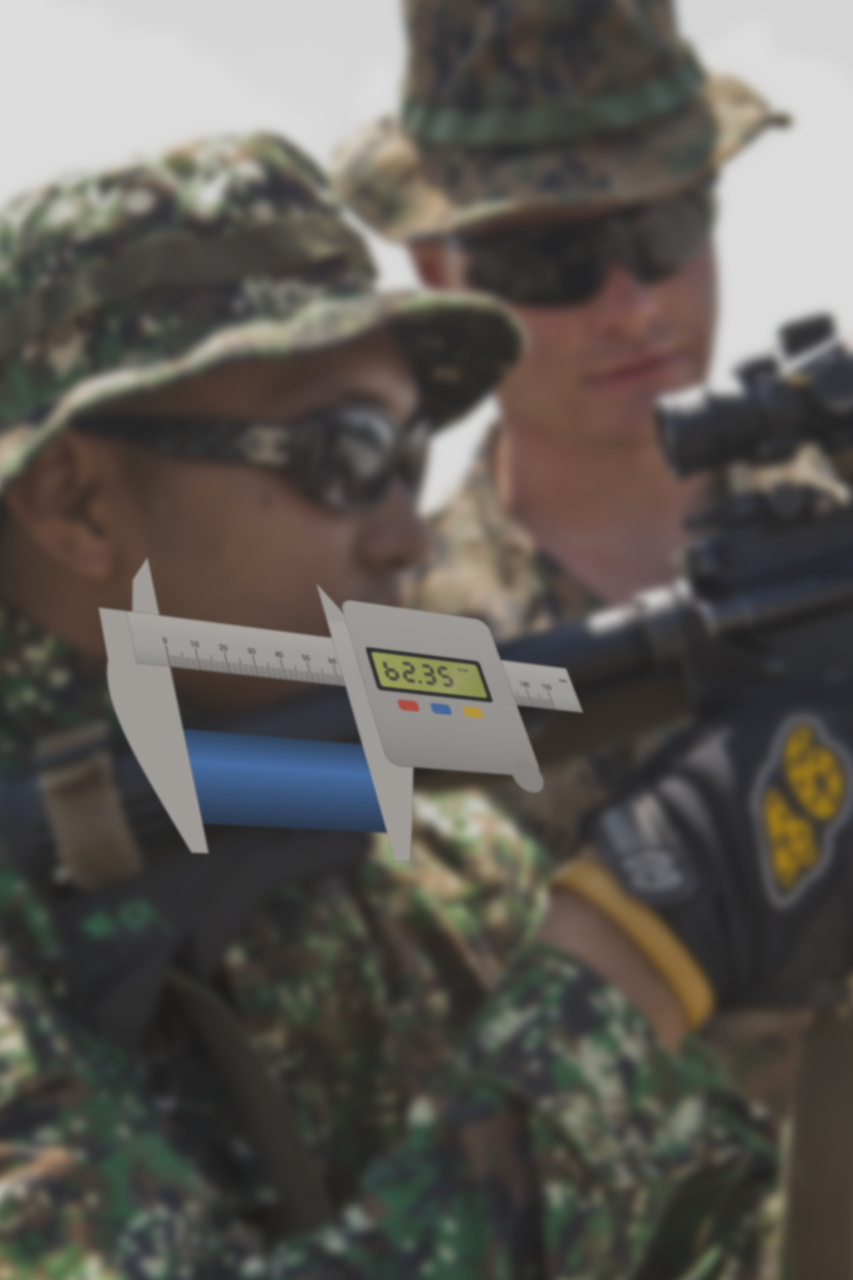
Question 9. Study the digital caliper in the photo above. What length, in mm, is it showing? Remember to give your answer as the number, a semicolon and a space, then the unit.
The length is 62.35; mm
